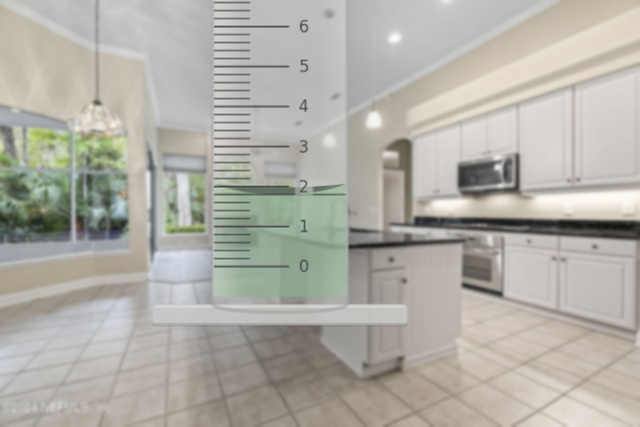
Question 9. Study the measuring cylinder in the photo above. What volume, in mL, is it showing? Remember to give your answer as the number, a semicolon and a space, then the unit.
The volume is 1.8; mL
